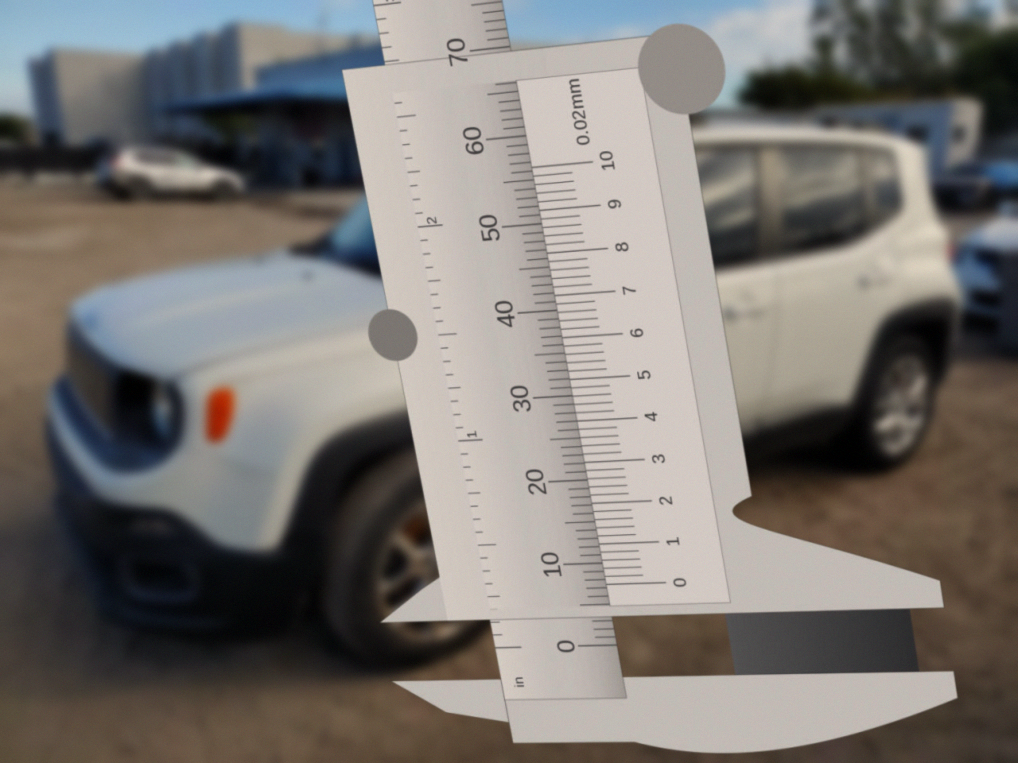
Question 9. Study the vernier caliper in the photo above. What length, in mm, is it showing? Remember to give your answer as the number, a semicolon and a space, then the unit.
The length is 7.4; mm
